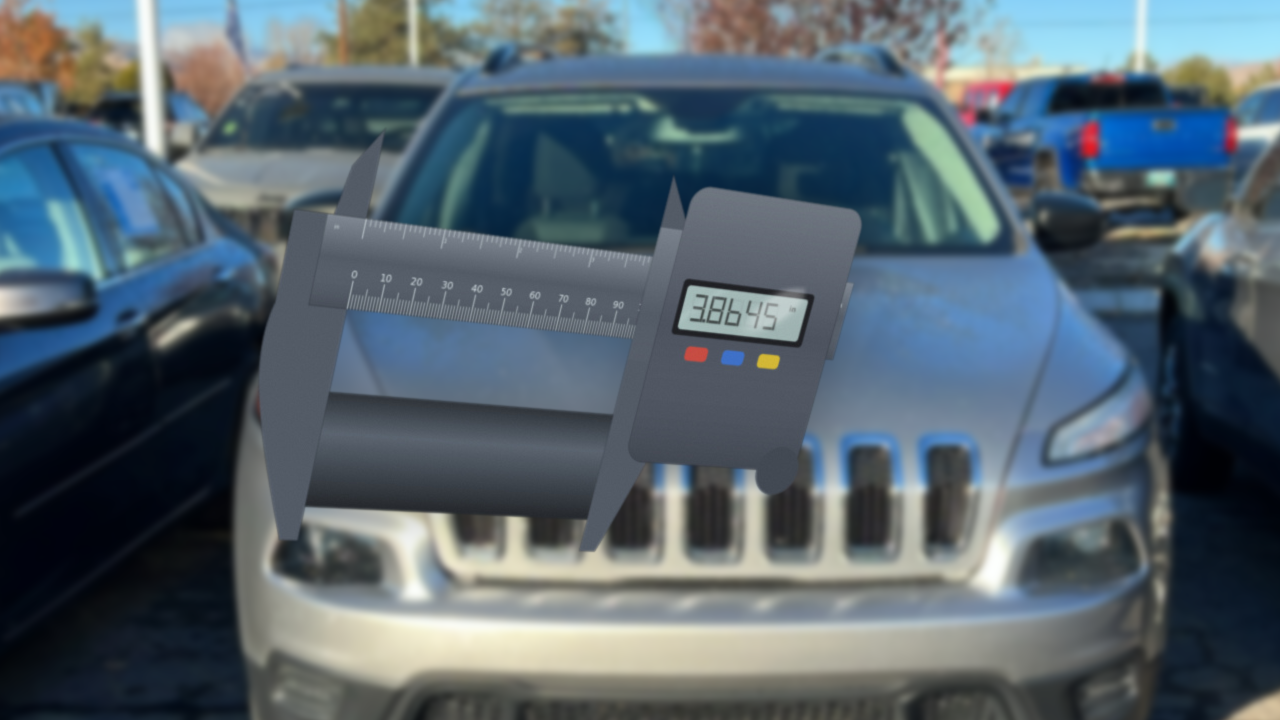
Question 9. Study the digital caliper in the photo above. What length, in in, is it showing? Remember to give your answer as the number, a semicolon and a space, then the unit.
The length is 3.8645; in
